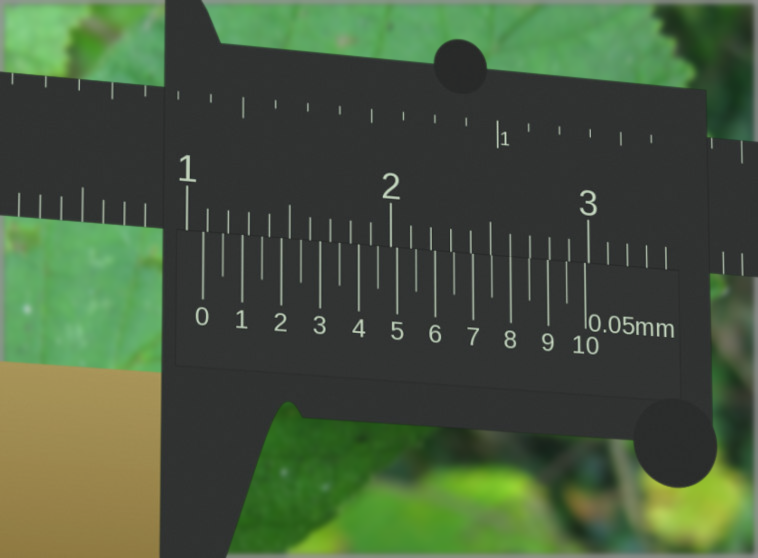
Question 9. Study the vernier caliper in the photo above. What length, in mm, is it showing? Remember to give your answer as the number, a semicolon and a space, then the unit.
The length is 10.8; mm
